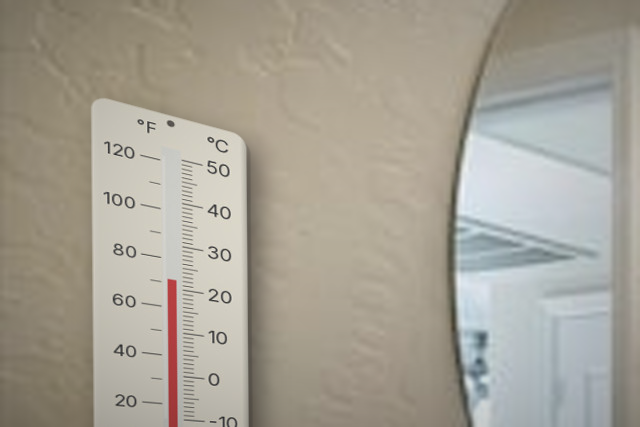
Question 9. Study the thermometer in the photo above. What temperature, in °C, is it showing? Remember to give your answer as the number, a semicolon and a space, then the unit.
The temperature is 22; °C
